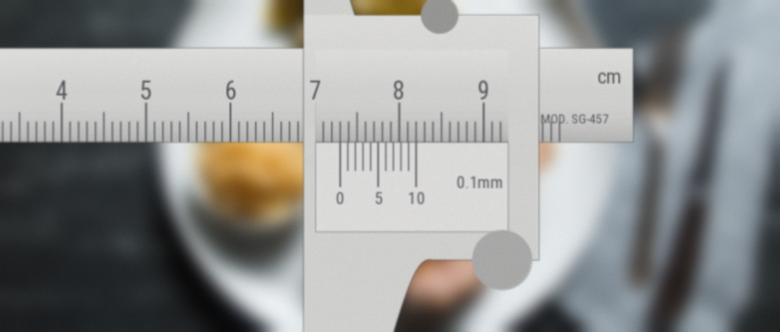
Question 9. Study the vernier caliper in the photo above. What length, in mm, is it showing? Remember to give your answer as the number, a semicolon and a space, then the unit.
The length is 73.0; mm
